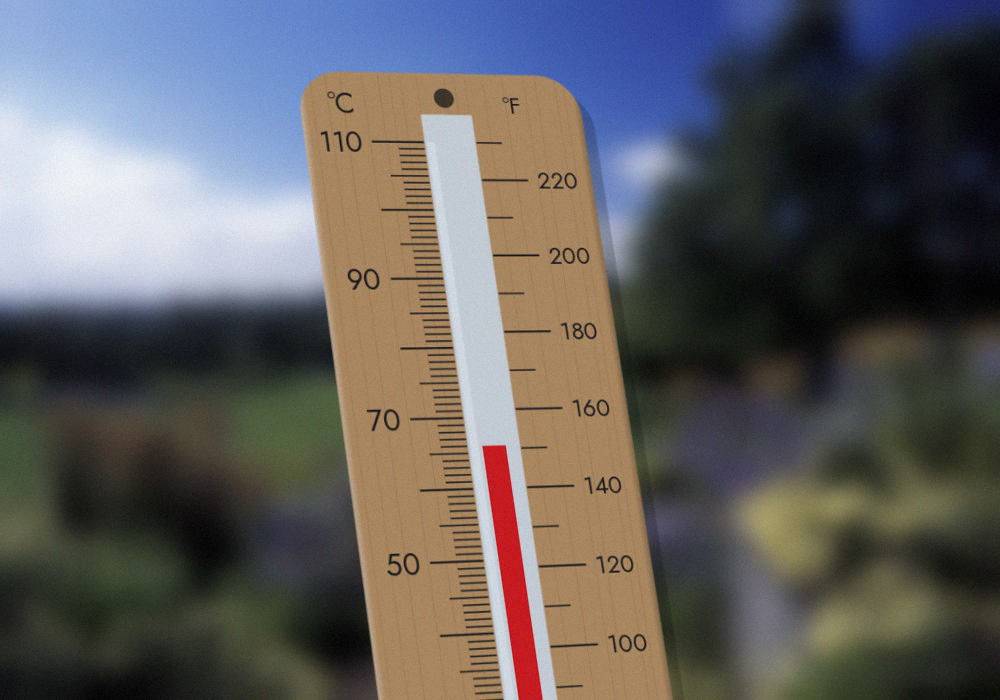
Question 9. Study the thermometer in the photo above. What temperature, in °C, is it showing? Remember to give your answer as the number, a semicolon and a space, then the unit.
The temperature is 66; °C
